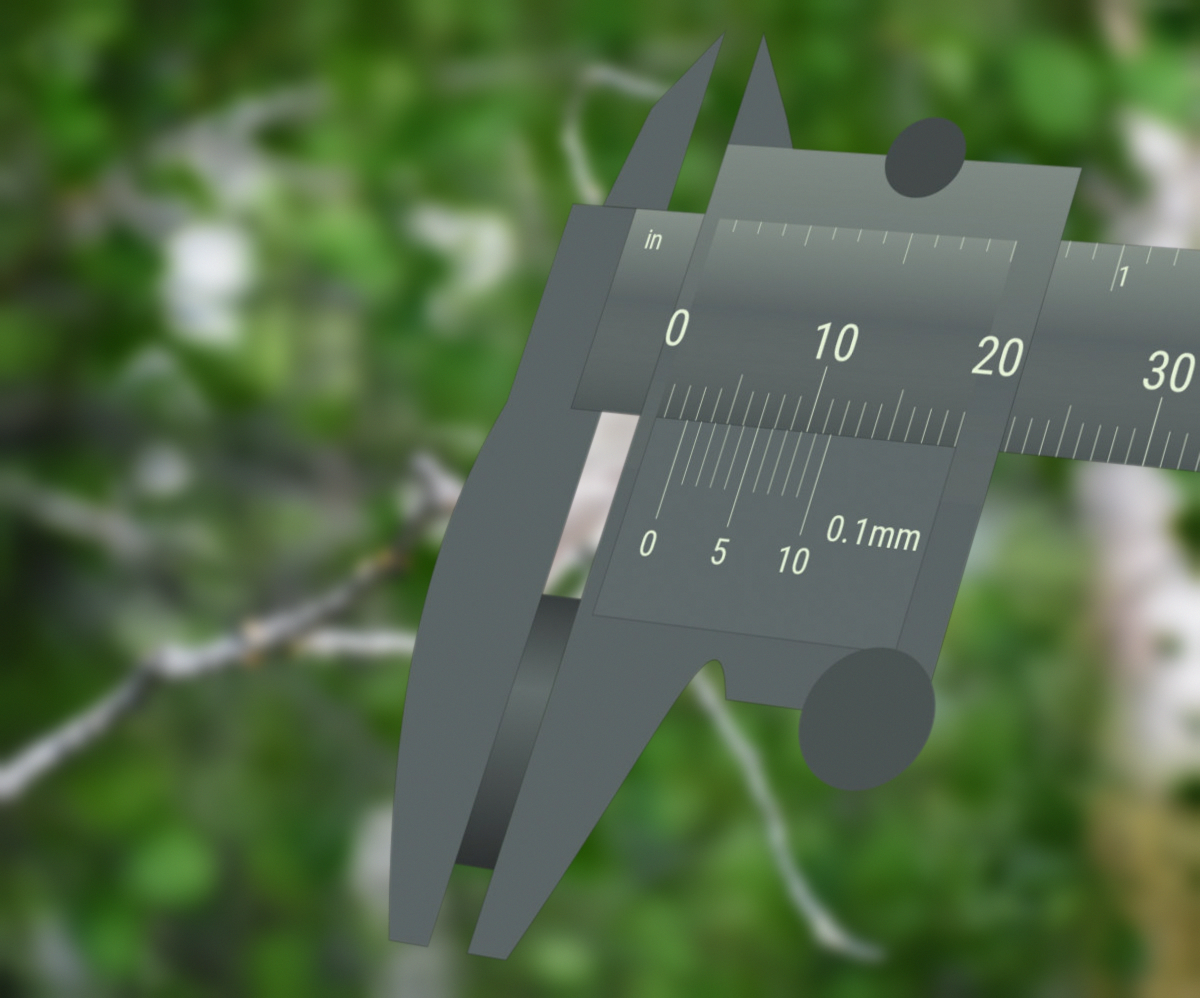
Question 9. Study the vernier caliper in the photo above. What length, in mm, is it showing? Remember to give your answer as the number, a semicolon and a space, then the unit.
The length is 2.5; mm
